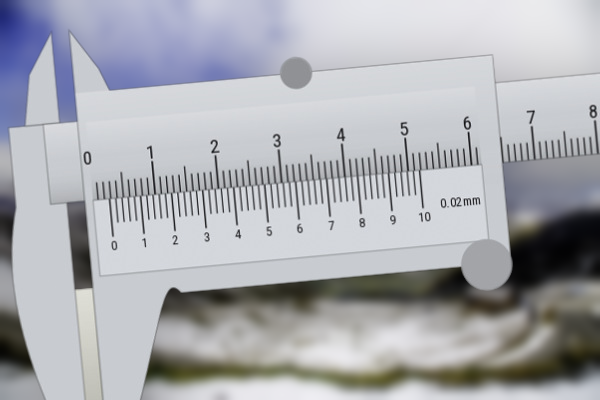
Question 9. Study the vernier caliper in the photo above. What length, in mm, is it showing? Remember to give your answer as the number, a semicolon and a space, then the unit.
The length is 2.8; mm
